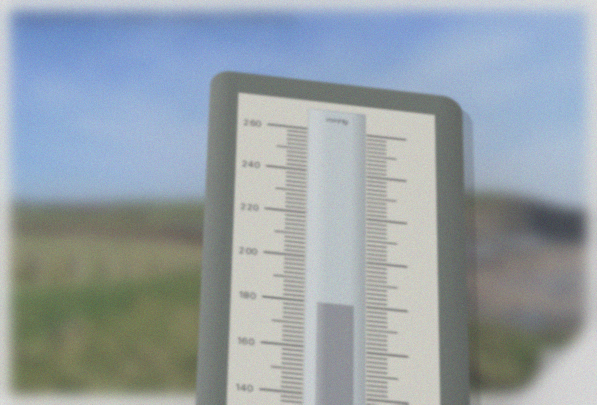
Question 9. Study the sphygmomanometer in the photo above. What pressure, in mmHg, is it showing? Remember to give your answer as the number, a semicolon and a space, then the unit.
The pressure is 180; mmHg
